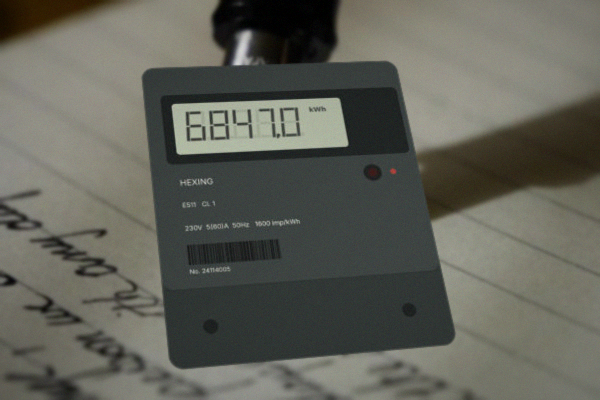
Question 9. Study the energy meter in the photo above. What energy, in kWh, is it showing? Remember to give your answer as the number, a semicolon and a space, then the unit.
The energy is 6847.0; kWh
